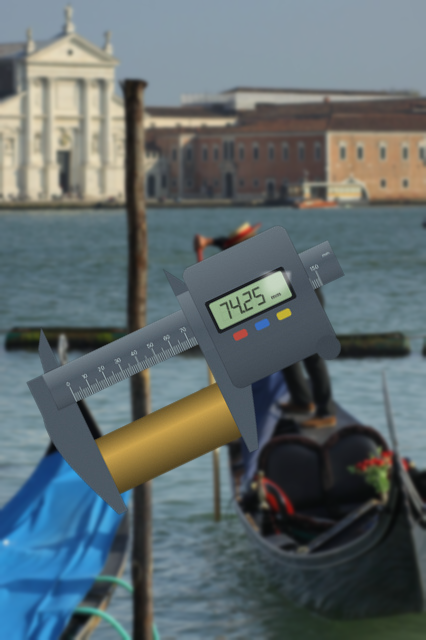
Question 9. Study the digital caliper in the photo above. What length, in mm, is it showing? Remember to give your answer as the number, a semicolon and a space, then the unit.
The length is 74.25; mm
